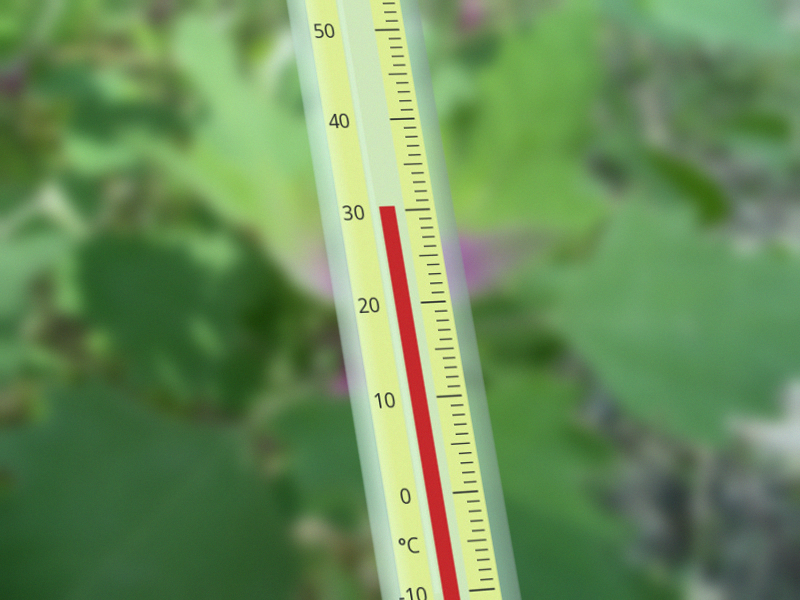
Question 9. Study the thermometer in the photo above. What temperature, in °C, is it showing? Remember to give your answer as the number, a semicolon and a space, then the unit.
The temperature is 30.5; °C
